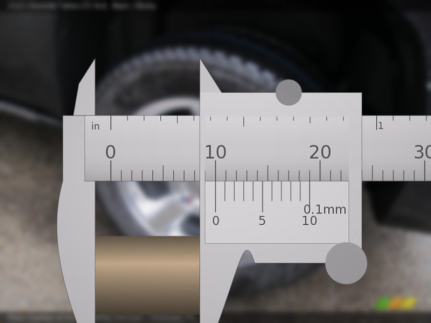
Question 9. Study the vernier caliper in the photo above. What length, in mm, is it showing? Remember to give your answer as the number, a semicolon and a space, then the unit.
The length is 10.0; mm
